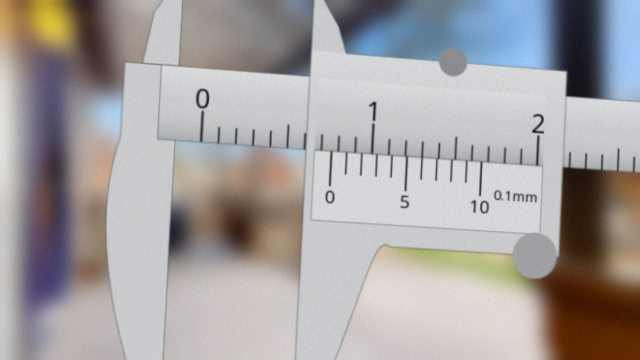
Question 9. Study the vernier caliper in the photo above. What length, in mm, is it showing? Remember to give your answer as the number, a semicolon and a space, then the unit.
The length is 7.6; mm
